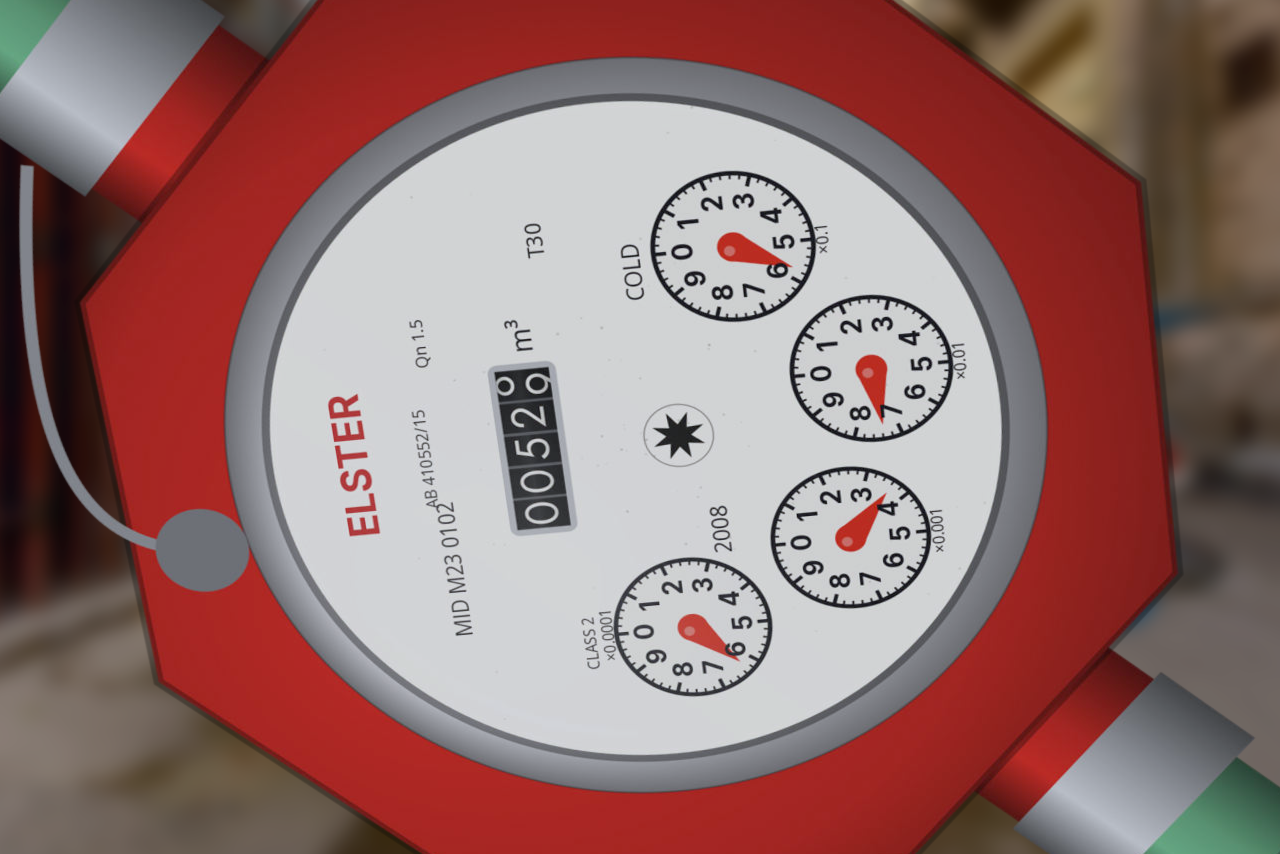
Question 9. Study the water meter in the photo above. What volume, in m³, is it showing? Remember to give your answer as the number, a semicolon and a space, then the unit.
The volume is 528.5736; m³
